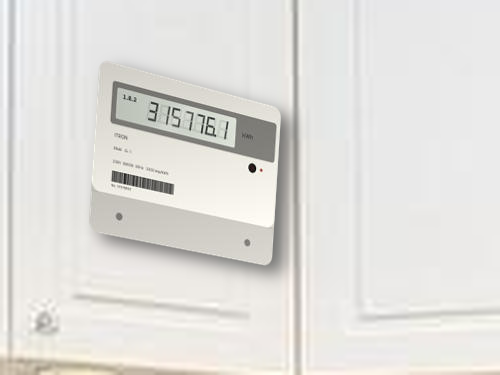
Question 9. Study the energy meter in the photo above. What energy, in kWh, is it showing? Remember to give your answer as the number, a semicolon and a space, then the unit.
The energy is 315776.1; kWh
